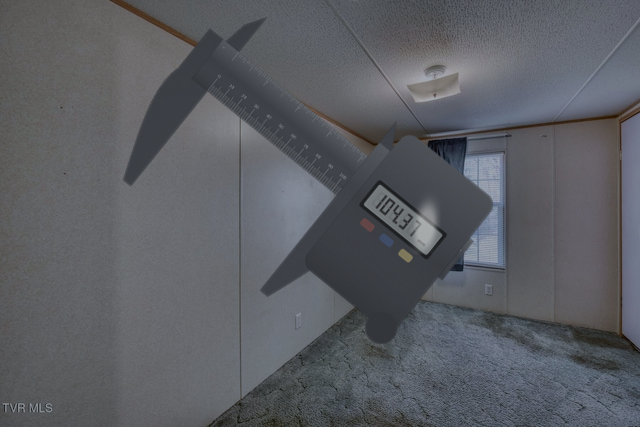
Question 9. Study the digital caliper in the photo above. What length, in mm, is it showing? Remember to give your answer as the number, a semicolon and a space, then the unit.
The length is 104.37; mm
